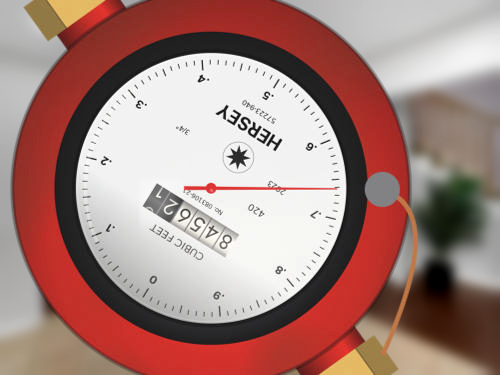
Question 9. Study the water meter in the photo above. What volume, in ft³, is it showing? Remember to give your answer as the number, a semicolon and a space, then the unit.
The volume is 845620.66; ft³
